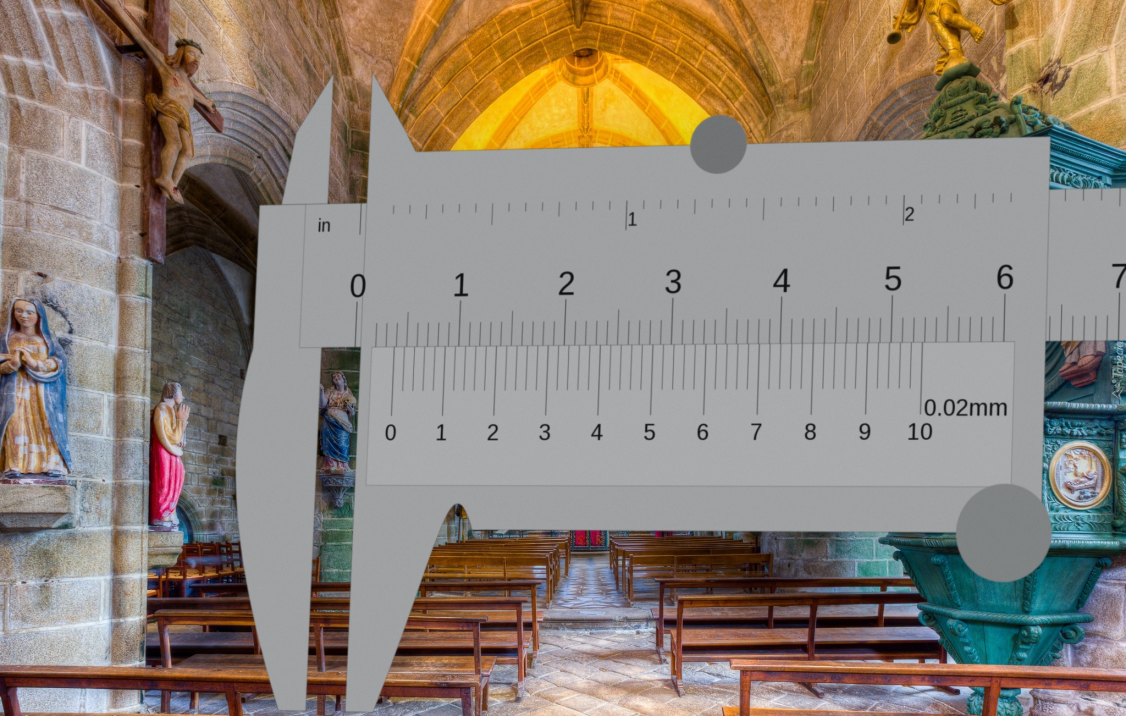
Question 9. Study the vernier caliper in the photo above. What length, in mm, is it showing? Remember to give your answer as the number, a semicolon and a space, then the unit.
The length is 3.8; mm
